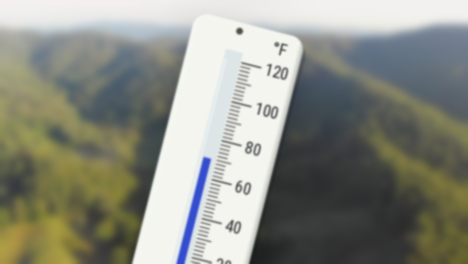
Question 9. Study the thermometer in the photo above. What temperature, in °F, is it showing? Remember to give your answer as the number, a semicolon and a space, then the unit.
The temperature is 70; °F
